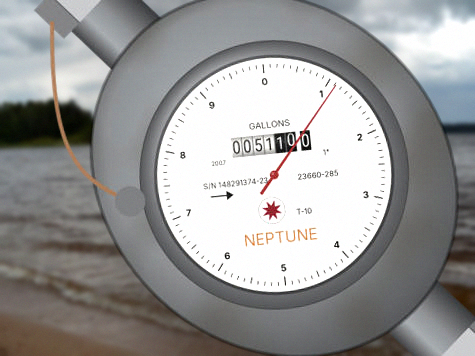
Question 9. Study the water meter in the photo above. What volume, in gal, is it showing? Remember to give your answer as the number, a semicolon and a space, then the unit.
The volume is 51101.1; gal
